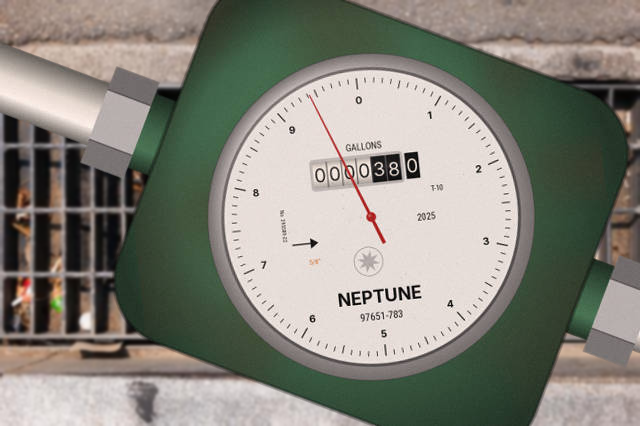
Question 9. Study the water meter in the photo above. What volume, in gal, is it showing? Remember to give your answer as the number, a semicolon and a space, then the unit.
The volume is 379.4; gal
